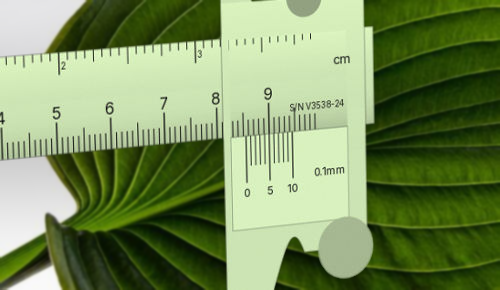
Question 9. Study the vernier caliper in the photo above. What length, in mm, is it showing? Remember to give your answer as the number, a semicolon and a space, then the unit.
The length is 85.5; mm
